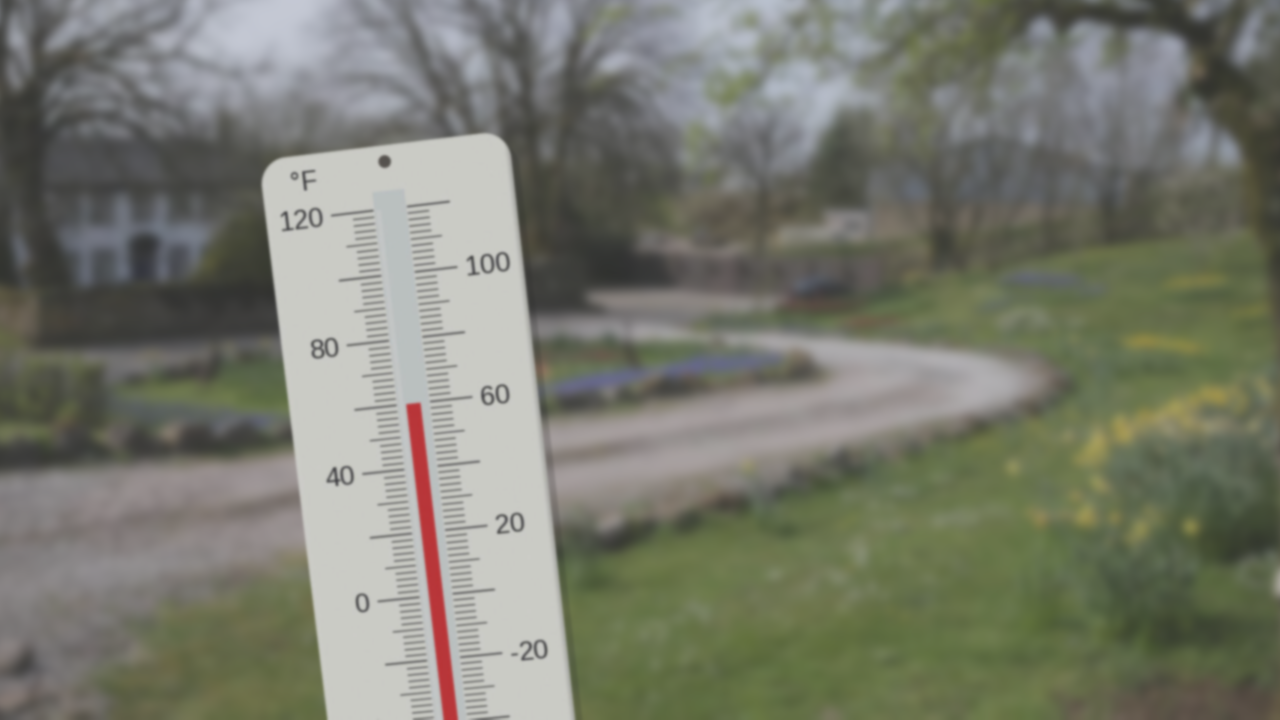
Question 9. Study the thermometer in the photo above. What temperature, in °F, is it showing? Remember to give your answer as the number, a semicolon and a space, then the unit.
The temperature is 60; °F
